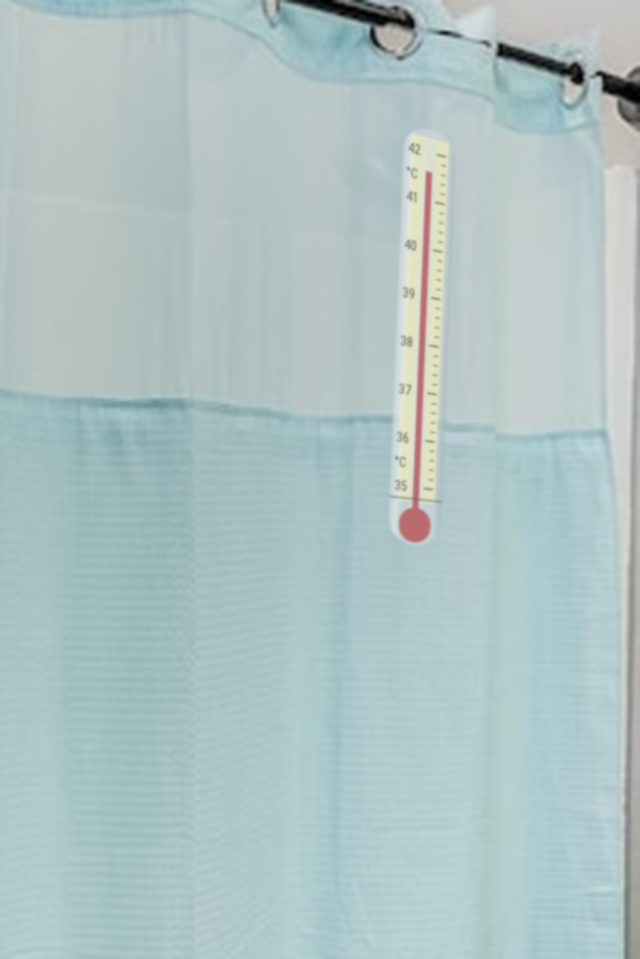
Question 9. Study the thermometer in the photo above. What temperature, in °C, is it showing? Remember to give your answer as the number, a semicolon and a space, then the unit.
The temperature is 41.6; °C
